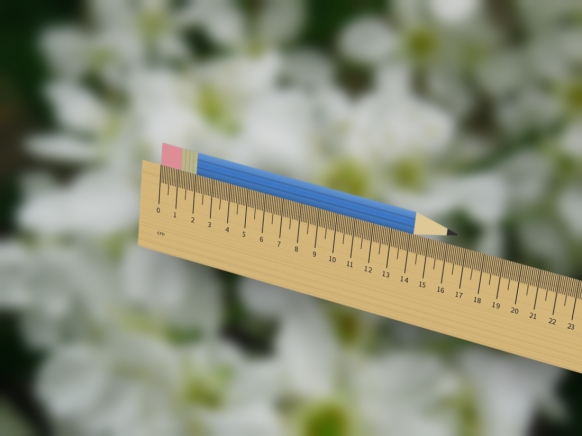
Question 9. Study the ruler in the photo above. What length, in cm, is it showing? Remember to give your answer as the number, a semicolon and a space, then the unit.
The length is 16.5; cm
